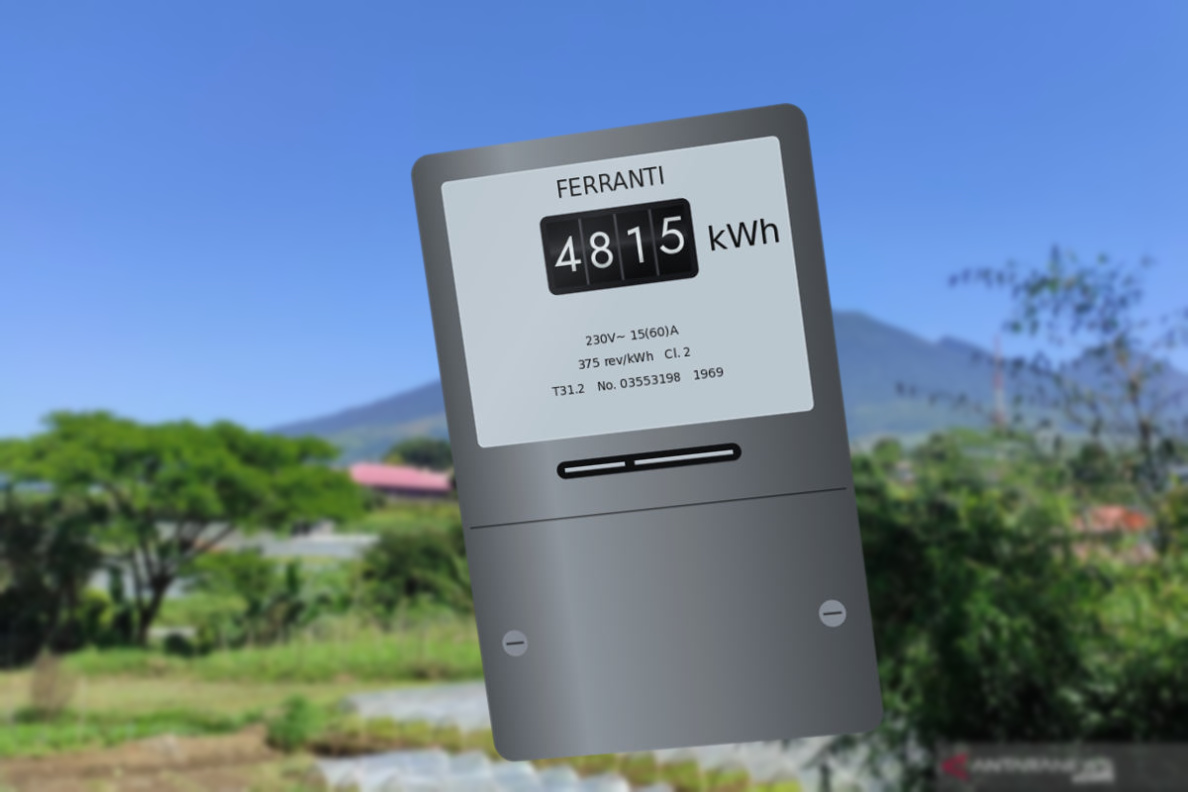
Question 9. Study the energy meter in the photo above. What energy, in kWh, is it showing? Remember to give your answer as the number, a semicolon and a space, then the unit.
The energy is 4815; kWh
